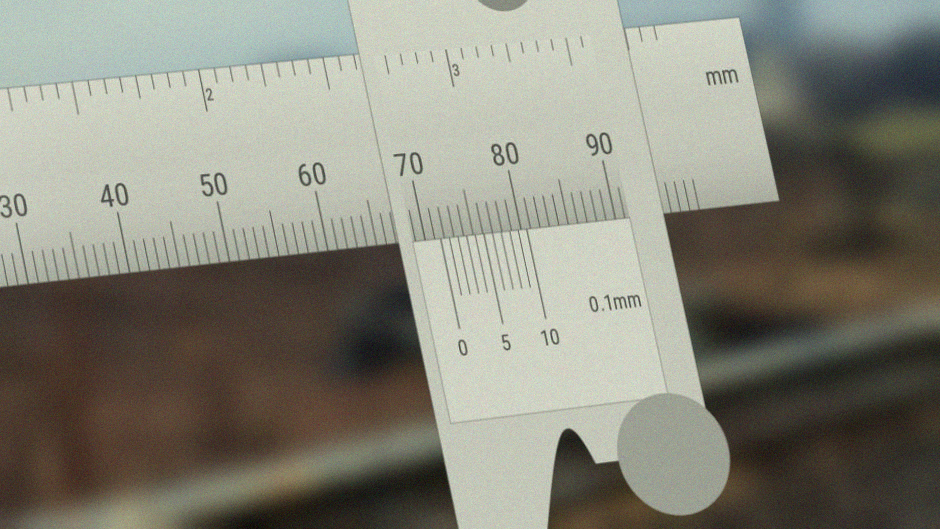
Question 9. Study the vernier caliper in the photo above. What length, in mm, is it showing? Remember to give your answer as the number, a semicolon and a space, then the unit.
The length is 71.6; mm
